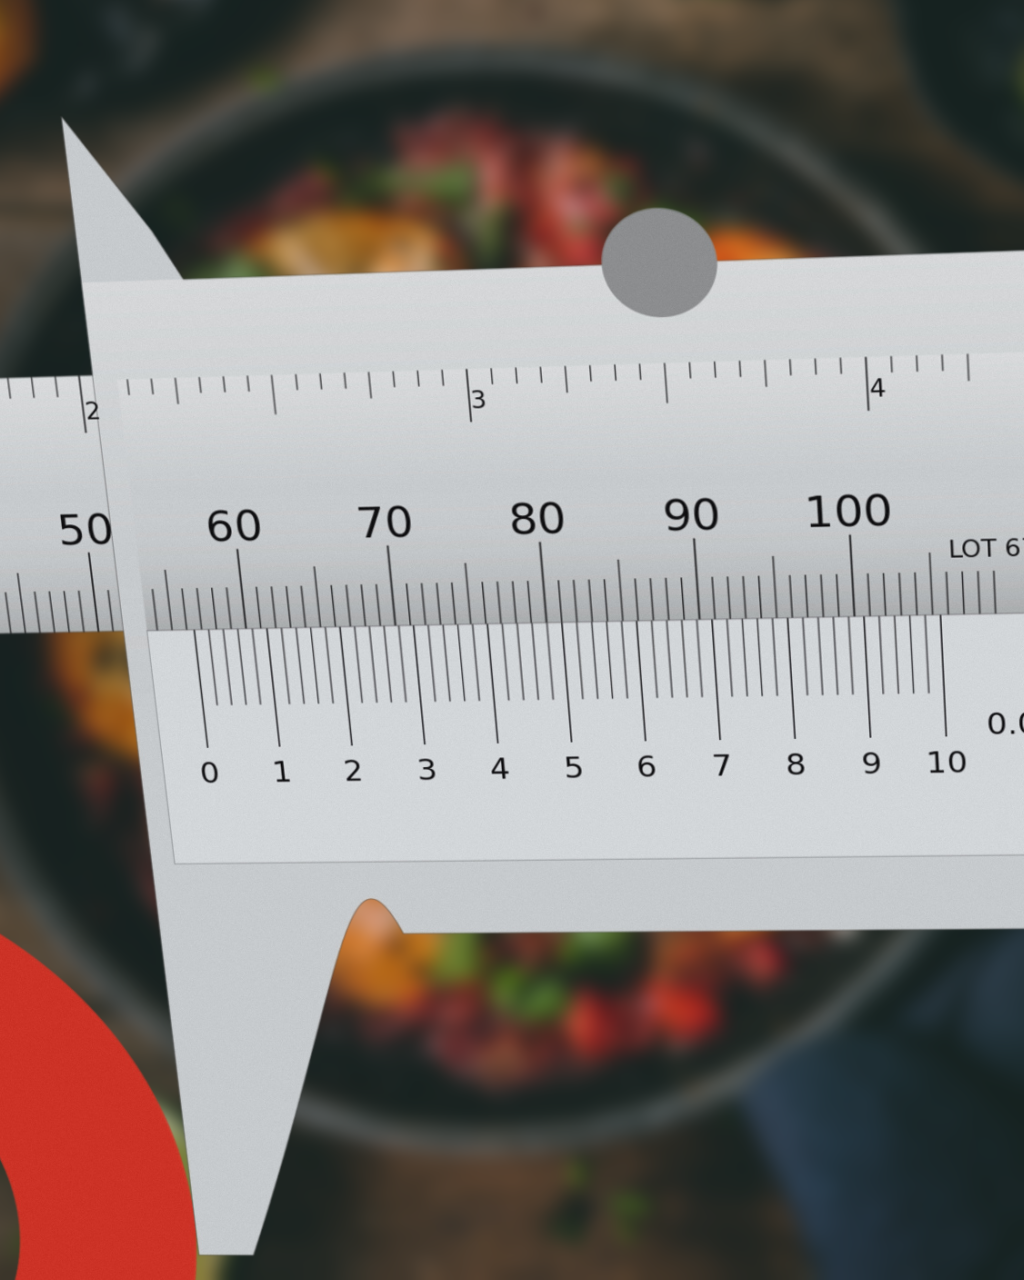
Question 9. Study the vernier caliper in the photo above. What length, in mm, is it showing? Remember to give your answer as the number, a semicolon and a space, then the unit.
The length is 56.5; mm
